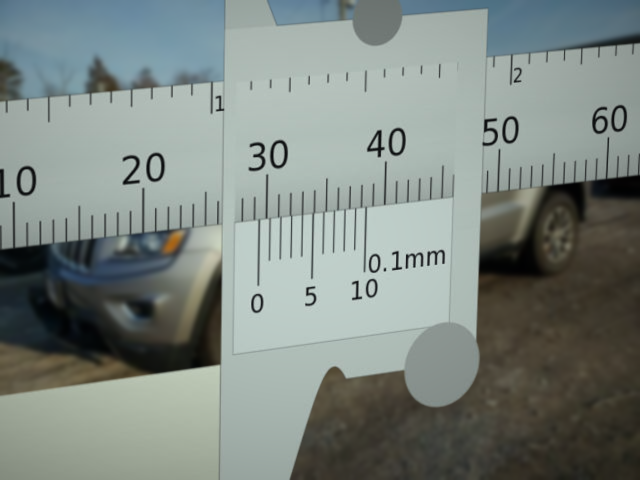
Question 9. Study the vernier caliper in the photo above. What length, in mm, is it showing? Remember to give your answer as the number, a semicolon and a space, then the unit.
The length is 29.4; mm
